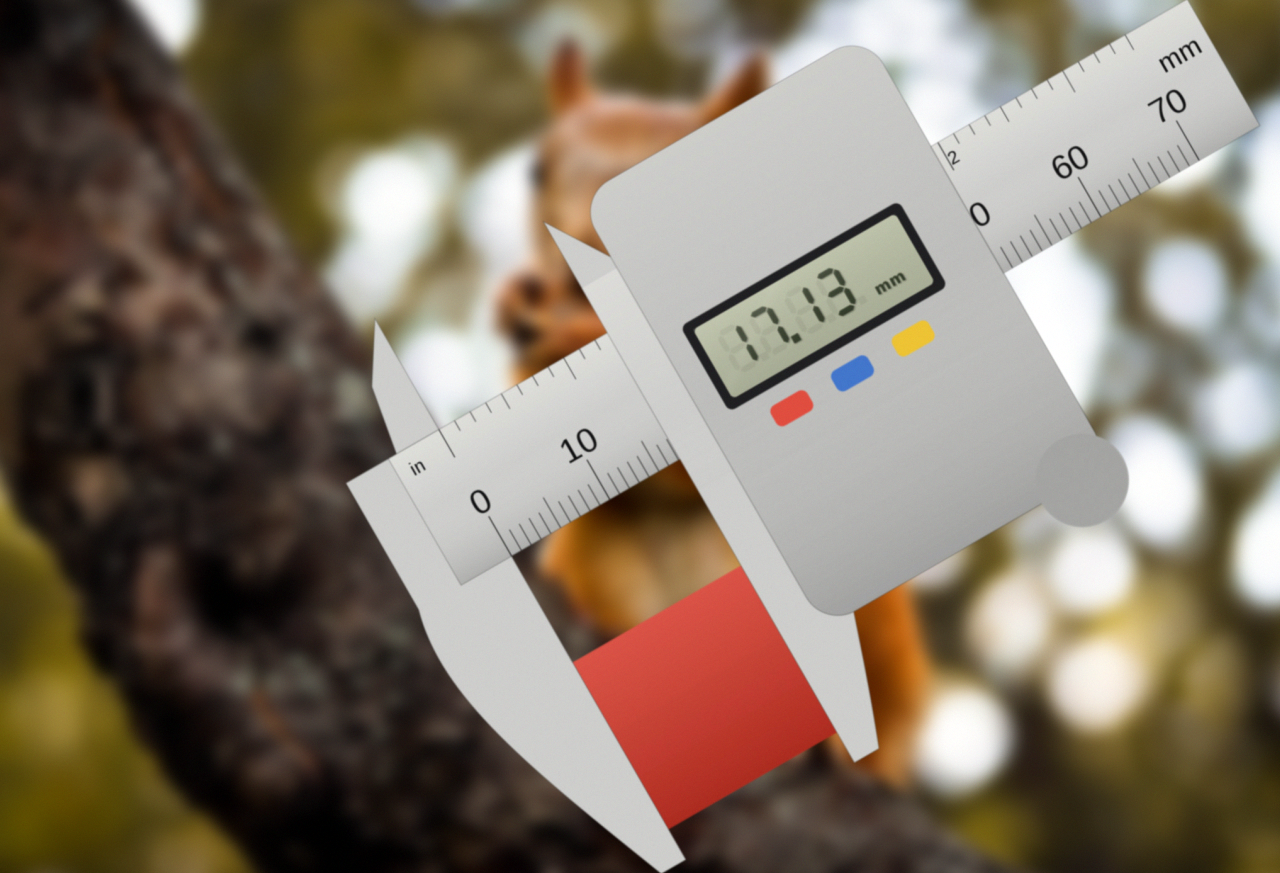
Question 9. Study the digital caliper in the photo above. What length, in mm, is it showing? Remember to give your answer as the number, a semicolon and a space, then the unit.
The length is 17.13; mm
